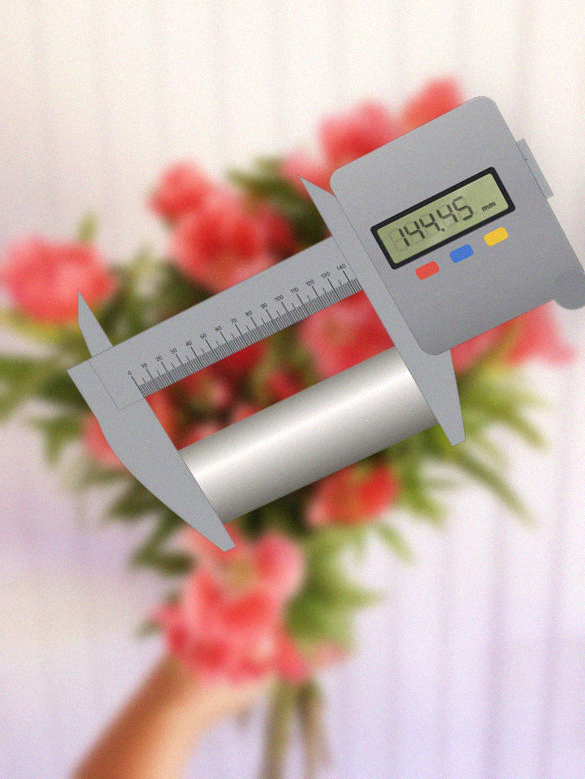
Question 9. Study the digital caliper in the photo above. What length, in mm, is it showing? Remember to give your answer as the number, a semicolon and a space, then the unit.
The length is 144.45; mm
